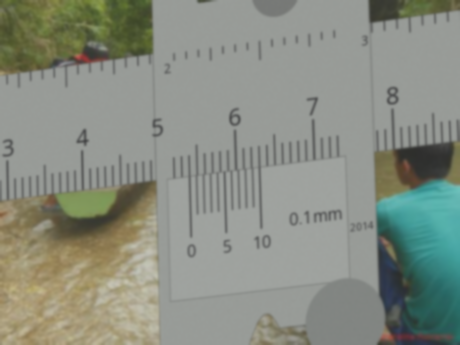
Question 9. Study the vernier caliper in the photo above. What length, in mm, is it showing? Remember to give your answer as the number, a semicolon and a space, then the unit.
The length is 54.0; mm
